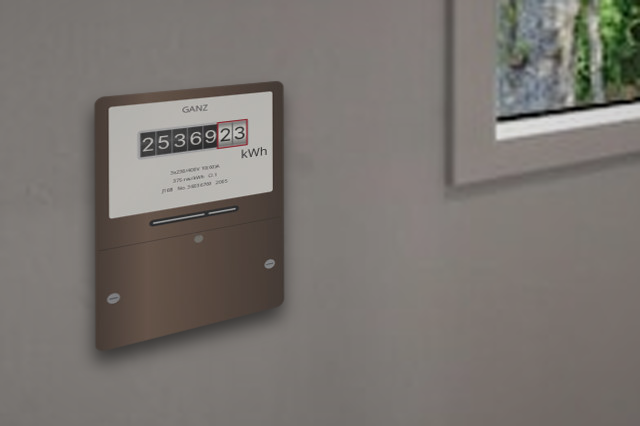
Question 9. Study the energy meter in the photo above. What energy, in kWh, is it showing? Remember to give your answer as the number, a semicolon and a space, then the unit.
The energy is 25369.23; kWh
